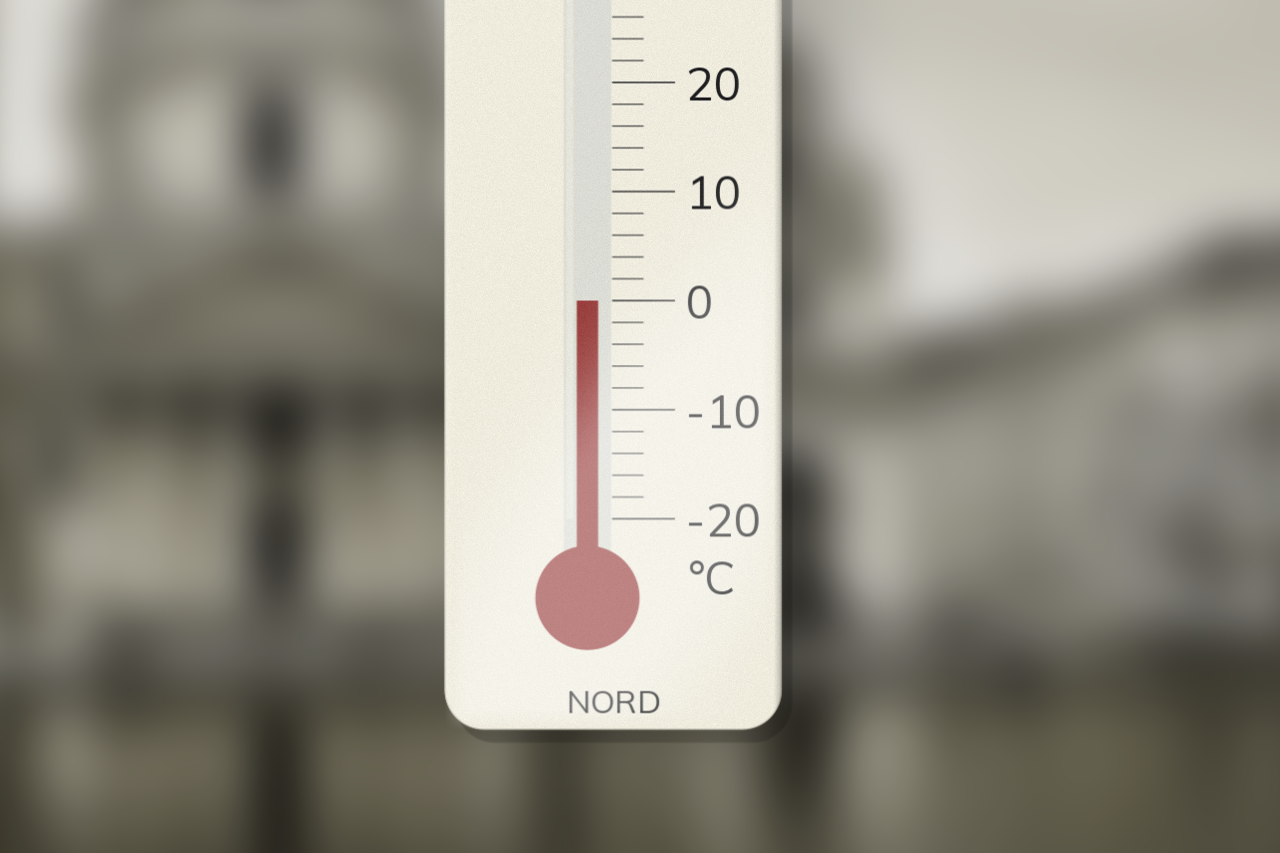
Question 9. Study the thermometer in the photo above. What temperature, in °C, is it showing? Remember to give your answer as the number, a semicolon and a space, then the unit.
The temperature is 0; °C
